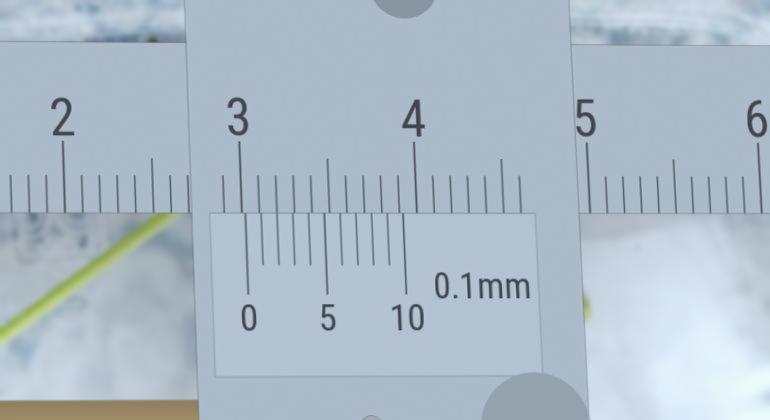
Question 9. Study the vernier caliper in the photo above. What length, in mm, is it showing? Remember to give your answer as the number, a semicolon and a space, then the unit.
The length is 30.2; mm
